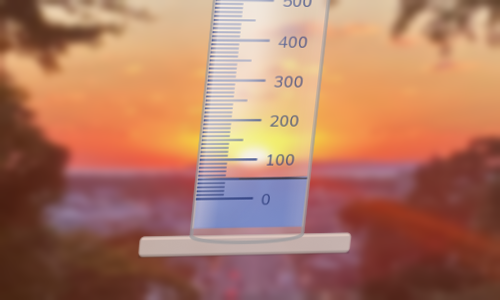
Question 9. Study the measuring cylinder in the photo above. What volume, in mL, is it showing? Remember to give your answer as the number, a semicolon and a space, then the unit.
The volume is 50; mL
